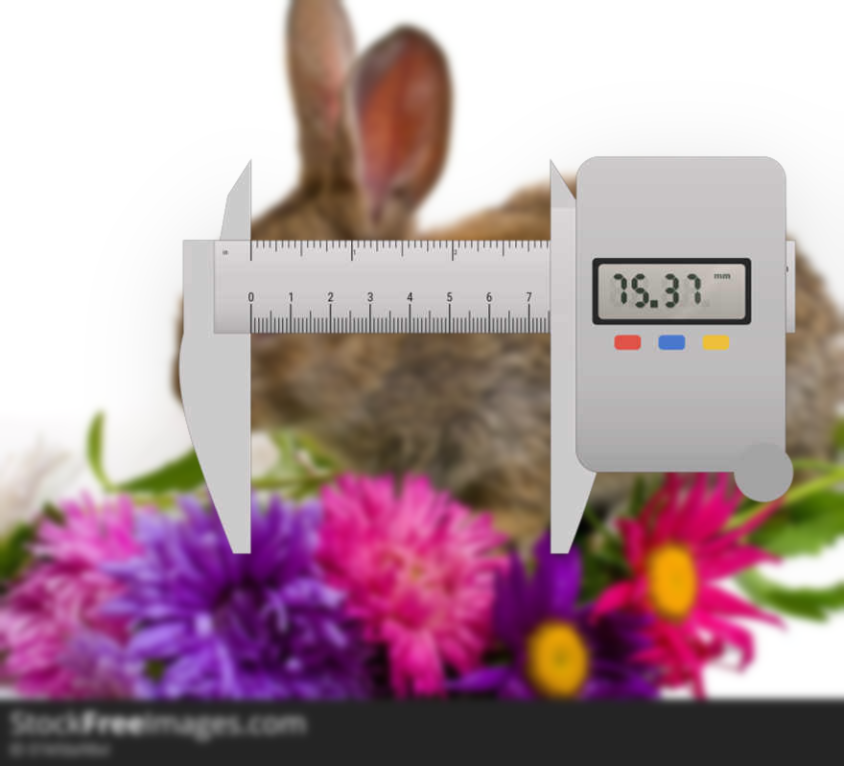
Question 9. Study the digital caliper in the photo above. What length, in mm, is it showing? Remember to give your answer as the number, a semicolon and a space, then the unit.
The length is 75.37; mm
